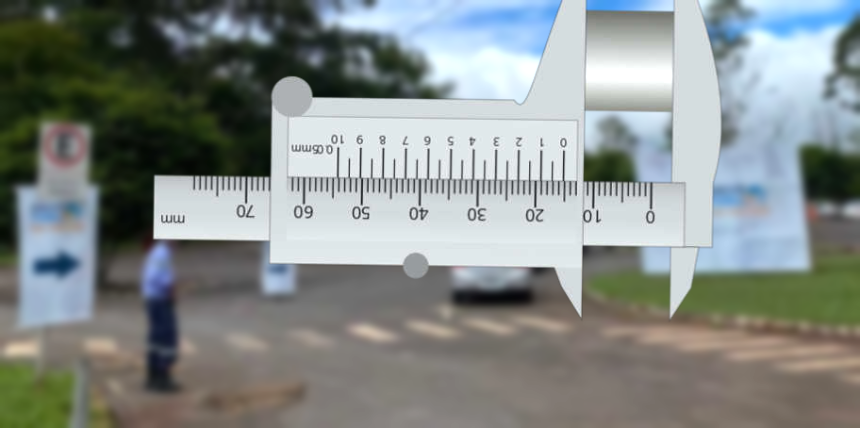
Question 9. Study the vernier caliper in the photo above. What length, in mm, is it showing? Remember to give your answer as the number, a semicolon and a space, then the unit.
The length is 15.2; mm
